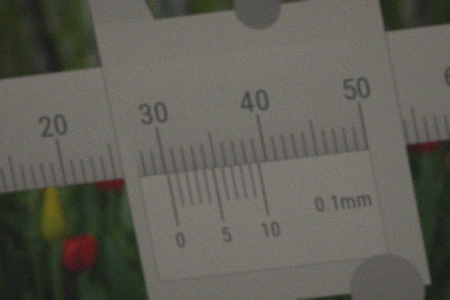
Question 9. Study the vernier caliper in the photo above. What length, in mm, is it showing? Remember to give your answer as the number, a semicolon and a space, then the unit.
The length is 30.2; mm
